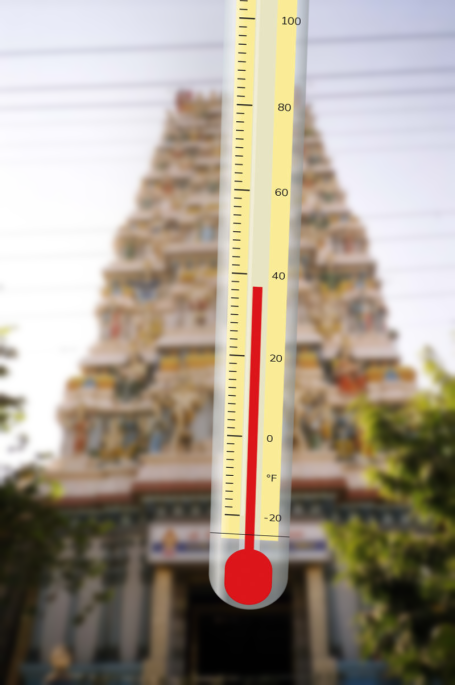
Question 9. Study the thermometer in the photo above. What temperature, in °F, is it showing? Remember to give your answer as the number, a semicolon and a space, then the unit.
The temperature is 37; °F
